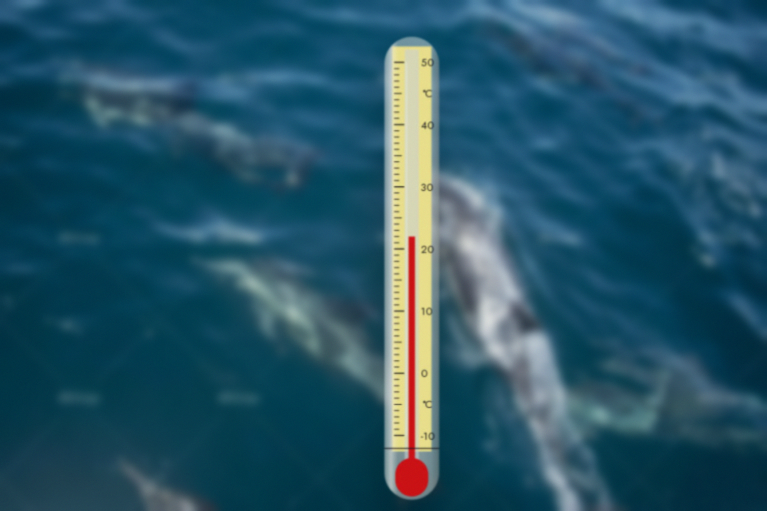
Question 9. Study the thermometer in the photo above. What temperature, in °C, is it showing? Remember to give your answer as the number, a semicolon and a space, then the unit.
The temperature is 22; °C
